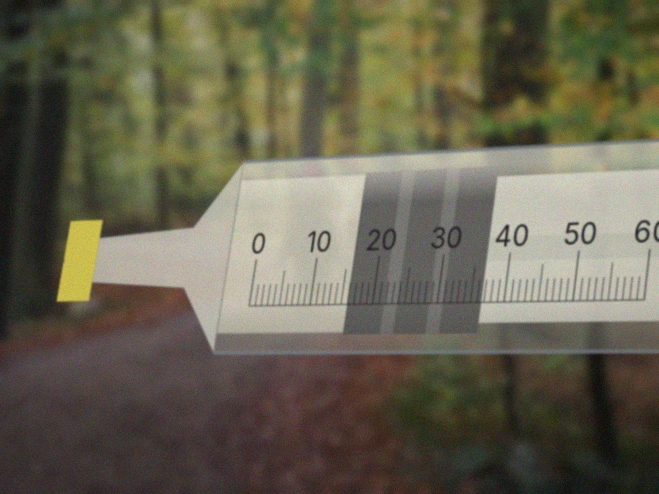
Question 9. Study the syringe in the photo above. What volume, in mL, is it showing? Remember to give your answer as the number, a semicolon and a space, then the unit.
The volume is 16; mL
